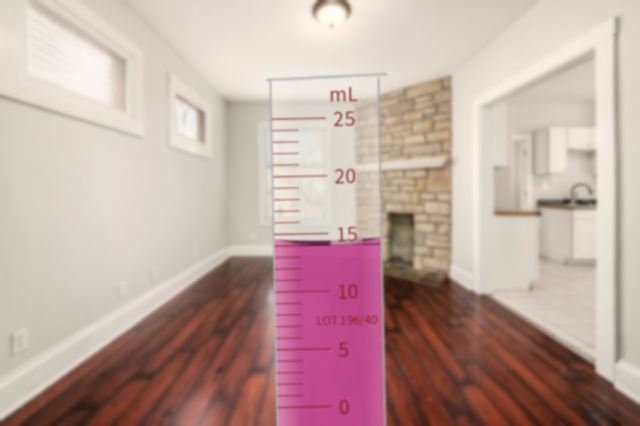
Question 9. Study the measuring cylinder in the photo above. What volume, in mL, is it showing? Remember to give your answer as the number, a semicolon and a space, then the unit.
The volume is 14; mL
